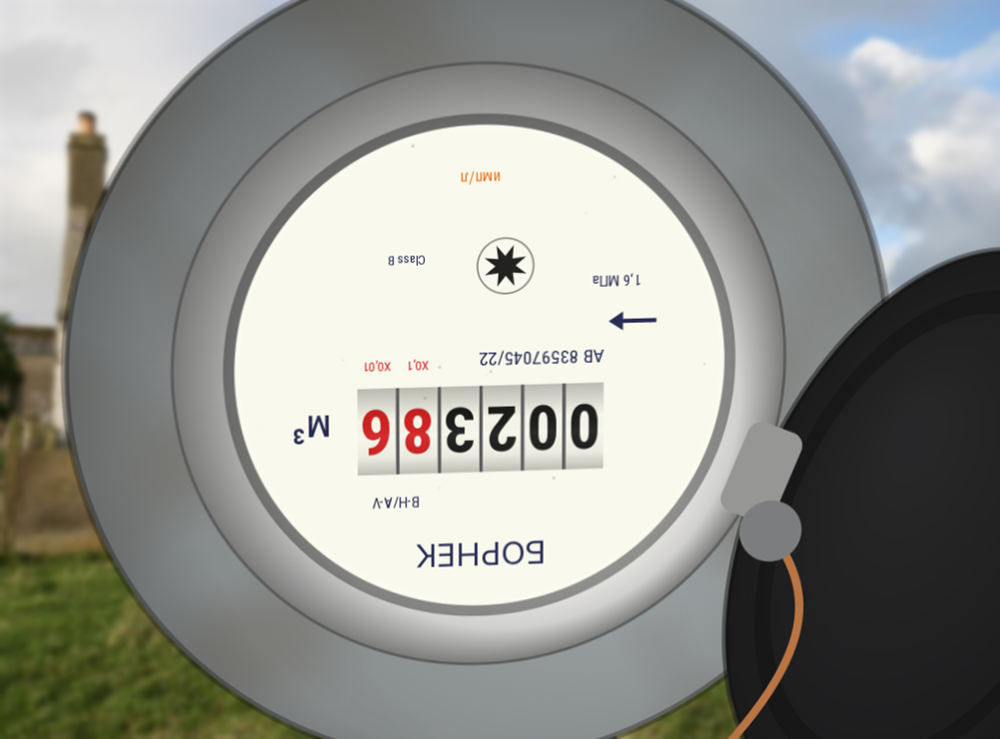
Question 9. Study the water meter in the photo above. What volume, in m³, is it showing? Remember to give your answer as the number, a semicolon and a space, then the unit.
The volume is 23.86; m³
